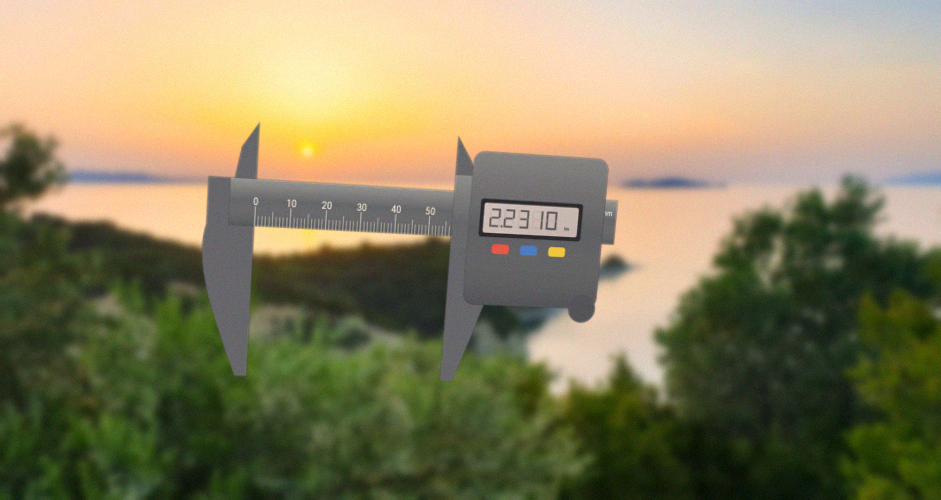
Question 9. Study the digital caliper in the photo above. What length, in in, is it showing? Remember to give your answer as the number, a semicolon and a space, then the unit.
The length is 2.2310; in
